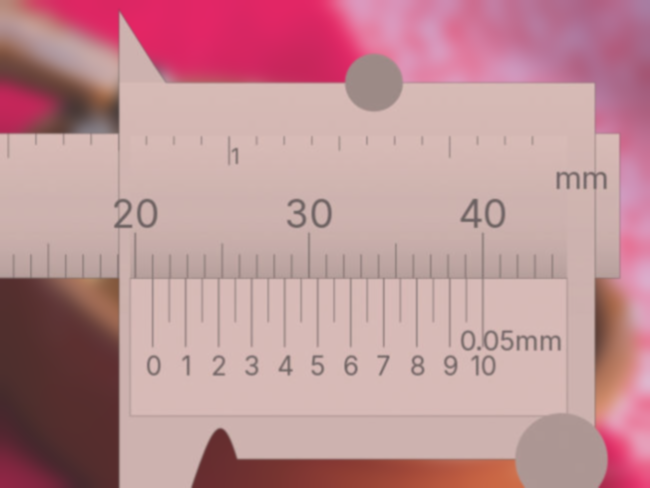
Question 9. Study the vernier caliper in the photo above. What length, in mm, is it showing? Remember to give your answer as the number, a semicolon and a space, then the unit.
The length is 21.0; mm
